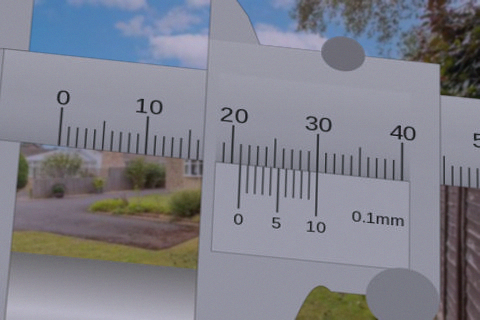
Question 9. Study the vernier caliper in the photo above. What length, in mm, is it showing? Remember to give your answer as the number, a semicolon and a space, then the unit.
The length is 21.0; mm
